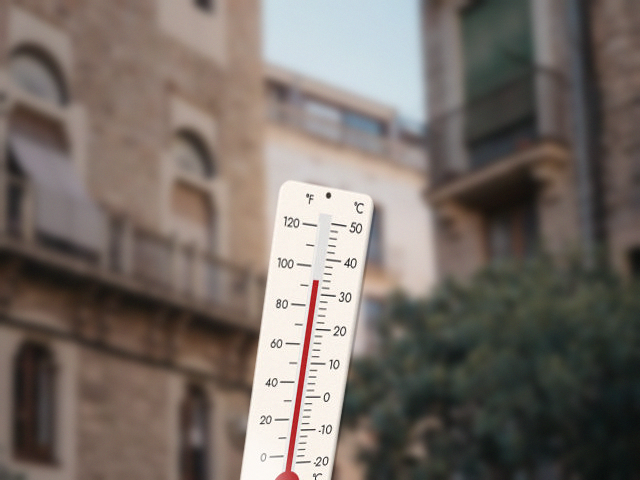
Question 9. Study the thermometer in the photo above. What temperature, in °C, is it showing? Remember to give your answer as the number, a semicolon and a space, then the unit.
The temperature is 34; °C
